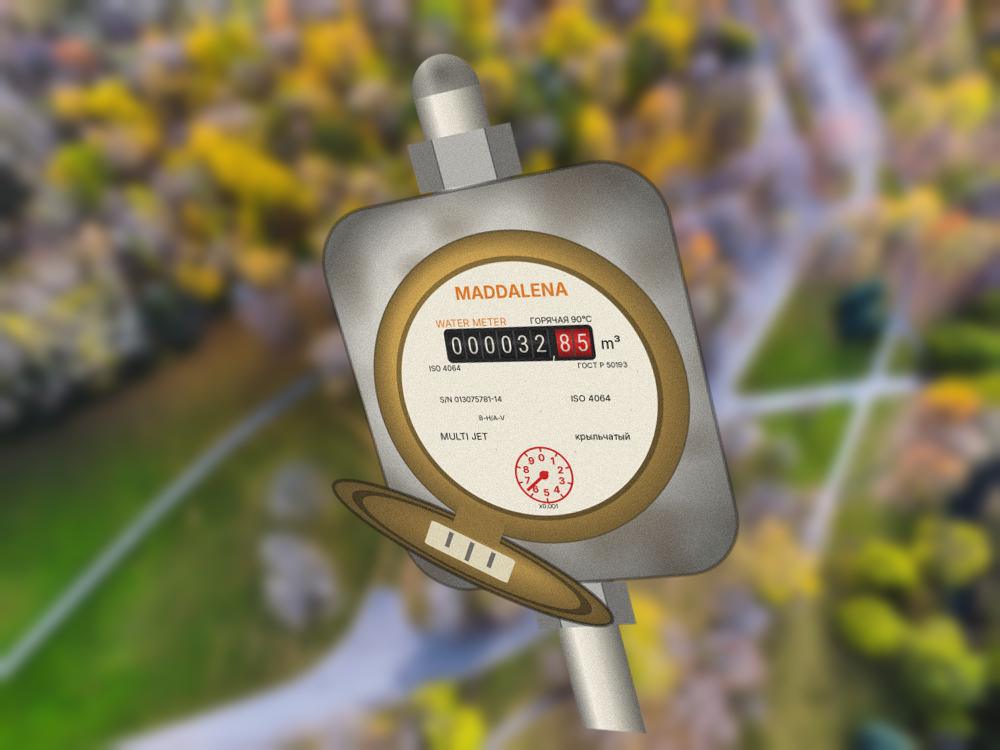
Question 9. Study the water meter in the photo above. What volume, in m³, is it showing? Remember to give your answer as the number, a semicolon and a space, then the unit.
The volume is 32.856; m³
